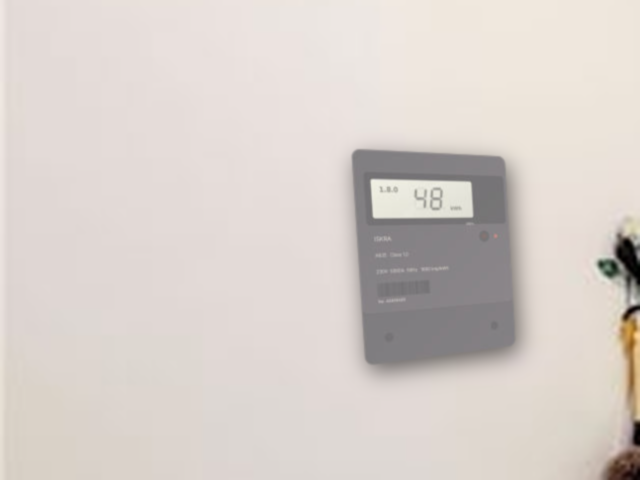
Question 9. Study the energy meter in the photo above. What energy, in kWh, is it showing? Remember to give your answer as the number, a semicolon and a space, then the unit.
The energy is 48; kWh
